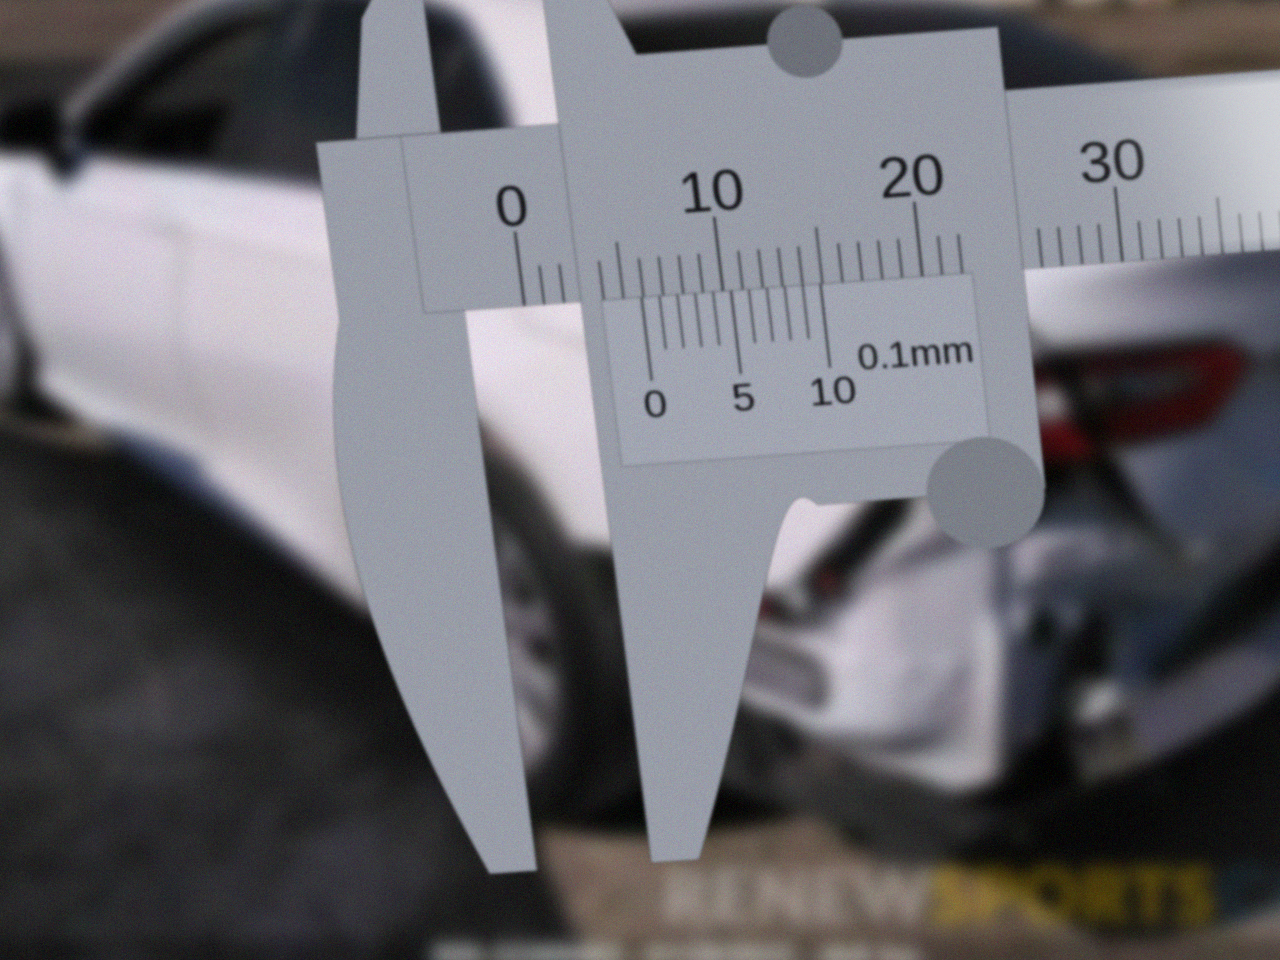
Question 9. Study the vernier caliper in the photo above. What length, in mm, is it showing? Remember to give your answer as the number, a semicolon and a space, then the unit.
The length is 5.9; mm
